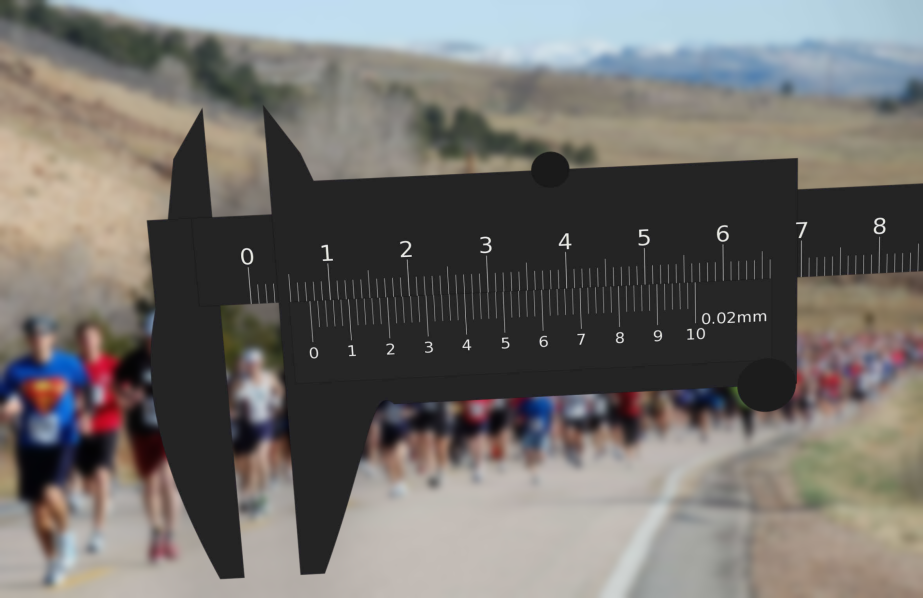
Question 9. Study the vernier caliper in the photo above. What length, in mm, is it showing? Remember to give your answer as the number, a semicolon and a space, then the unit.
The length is 7.4; mm
